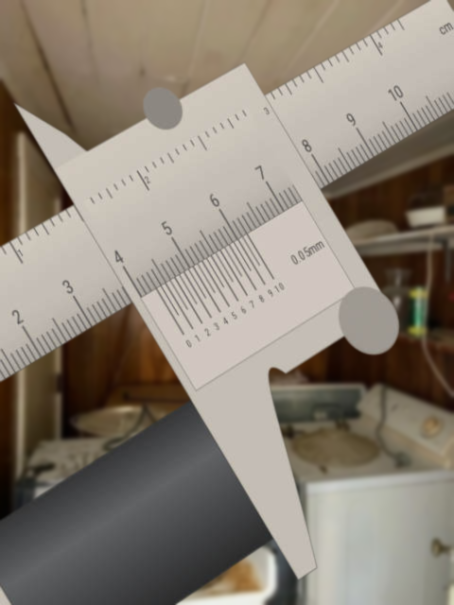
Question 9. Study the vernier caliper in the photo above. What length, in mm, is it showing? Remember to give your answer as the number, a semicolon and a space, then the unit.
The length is 43.0; mm
